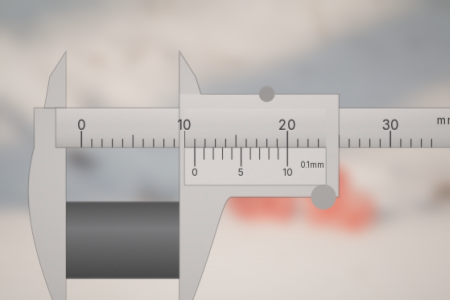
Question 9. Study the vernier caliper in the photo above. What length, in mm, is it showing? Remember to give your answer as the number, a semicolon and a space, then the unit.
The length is 11.0; mm
